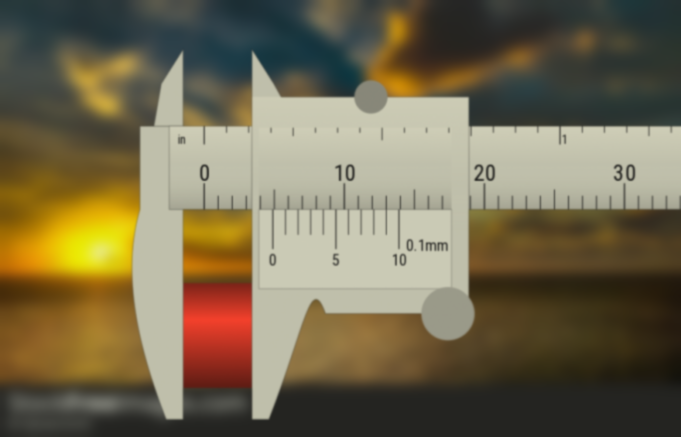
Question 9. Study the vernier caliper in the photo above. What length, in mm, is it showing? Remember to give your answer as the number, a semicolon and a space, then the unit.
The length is 4.9; mm
